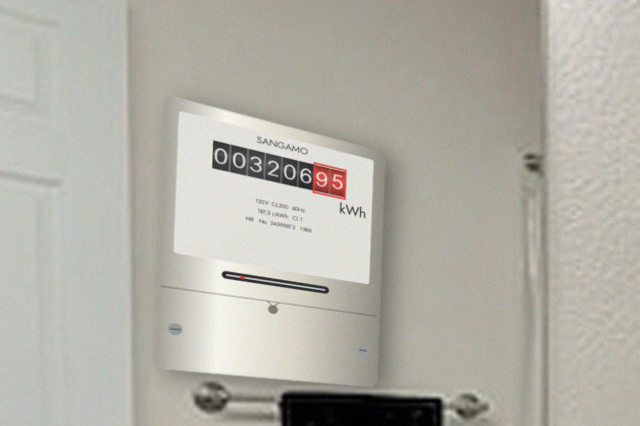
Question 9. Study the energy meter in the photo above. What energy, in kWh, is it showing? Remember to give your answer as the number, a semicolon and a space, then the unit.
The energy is 3206.95; kWh
